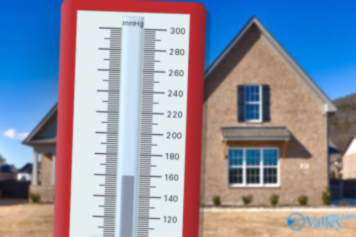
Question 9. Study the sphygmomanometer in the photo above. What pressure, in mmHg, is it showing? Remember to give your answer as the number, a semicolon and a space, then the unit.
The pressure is 160; mmHg
